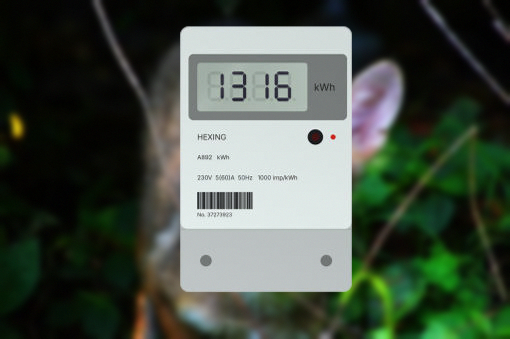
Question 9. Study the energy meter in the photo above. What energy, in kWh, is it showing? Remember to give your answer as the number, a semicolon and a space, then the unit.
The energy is 1316; kWh
